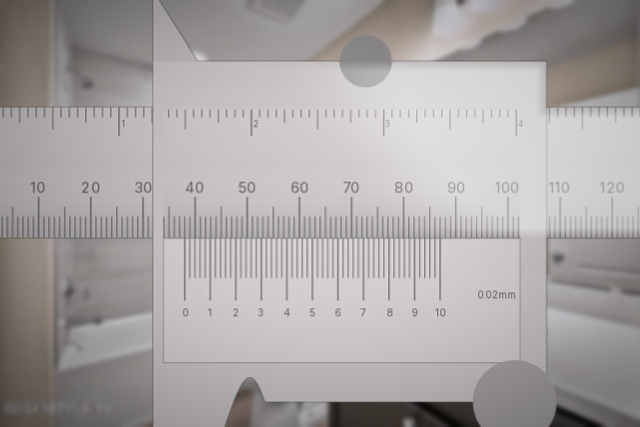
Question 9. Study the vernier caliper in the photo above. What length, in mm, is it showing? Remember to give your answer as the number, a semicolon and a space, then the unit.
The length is 38.0; mm
